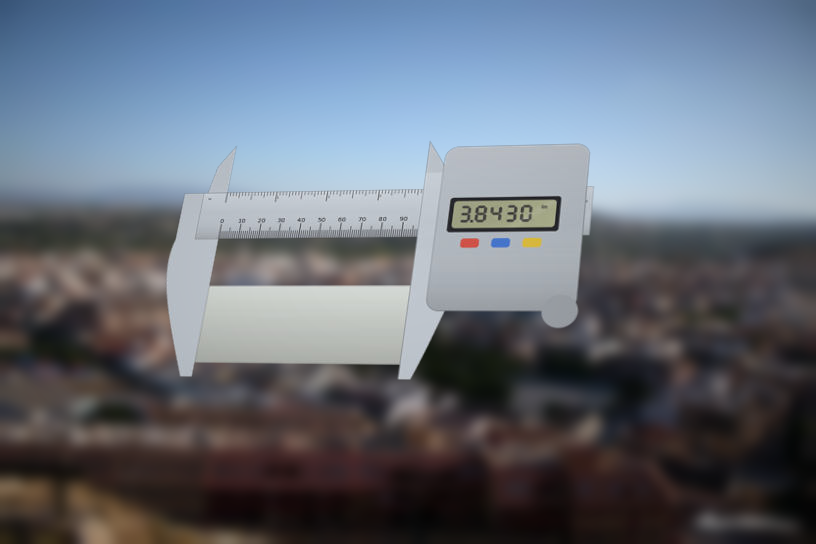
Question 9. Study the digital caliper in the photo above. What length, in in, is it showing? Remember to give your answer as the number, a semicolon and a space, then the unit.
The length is 3.8430; in
